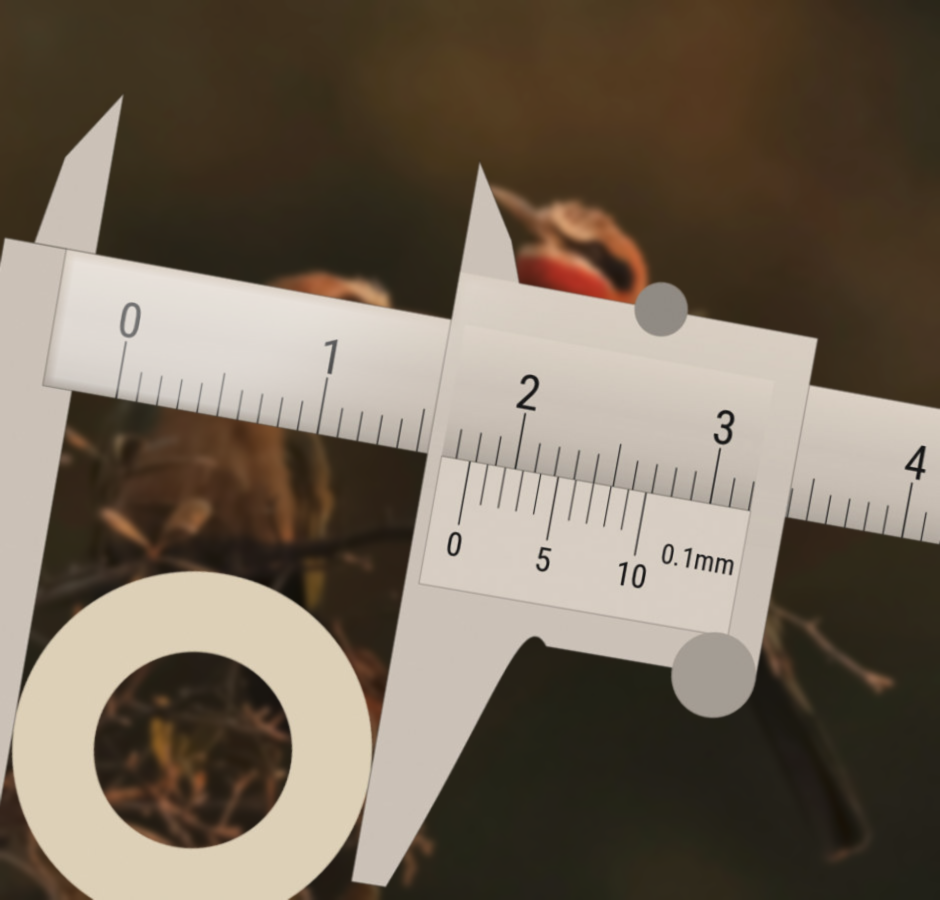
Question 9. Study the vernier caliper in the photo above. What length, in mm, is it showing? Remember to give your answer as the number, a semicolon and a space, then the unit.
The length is 17.7; mm
